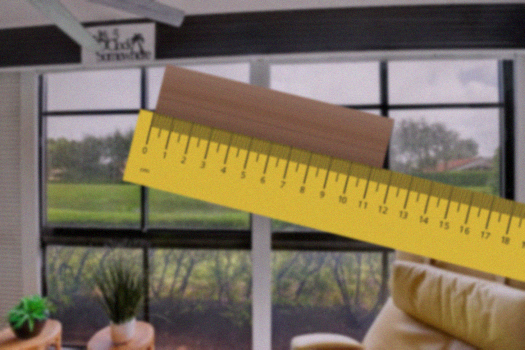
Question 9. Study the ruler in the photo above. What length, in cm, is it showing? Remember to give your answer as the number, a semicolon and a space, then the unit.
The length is 11.5; cm
